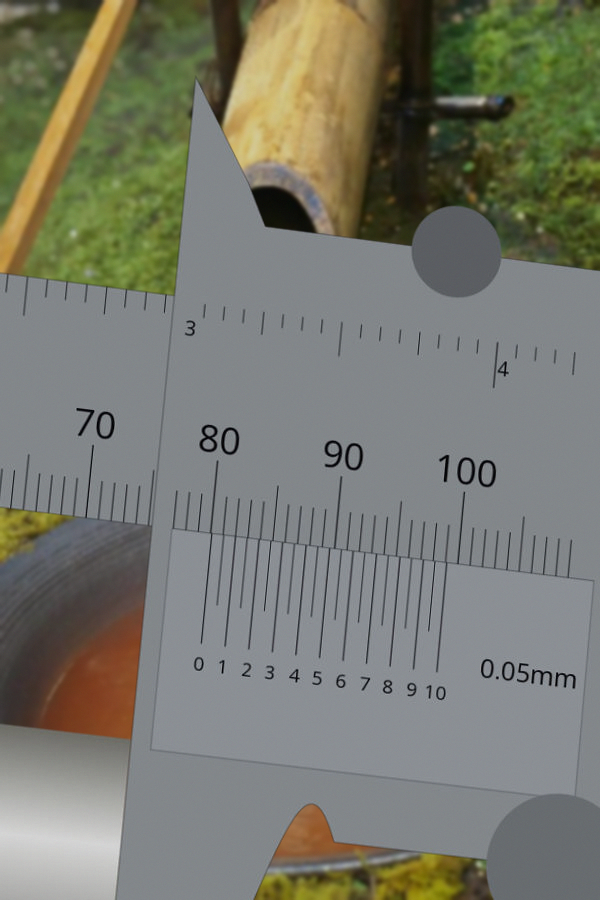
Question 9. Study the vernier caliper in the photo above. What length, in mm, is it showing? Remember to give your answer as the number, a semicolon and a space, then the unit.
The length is 80.1; mm
